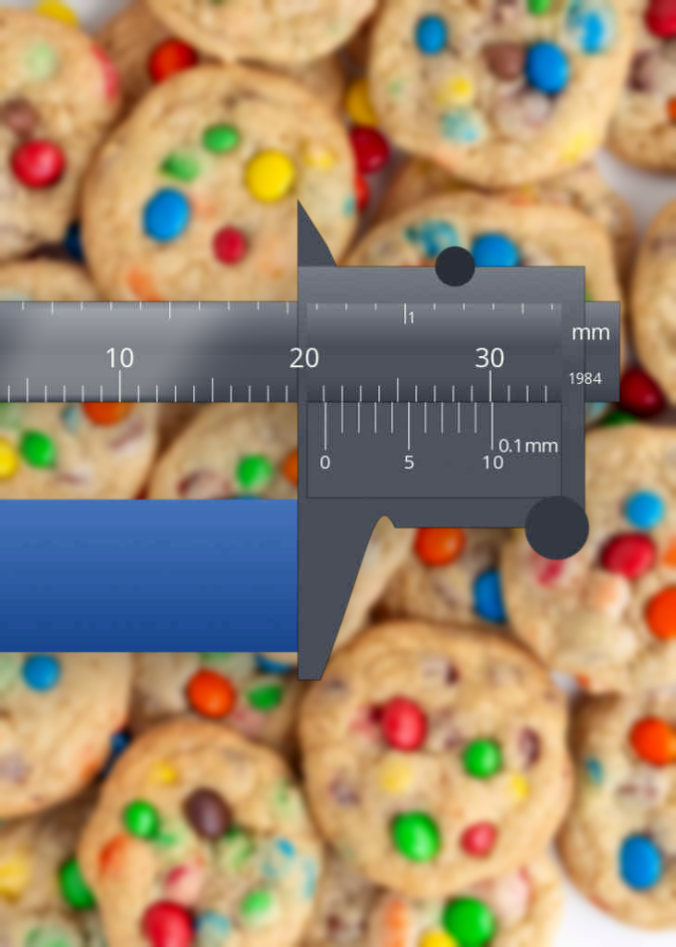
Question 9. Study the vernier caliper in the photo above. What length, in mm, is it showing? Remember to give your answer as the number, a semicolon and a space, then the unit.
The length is 21.1; mm
